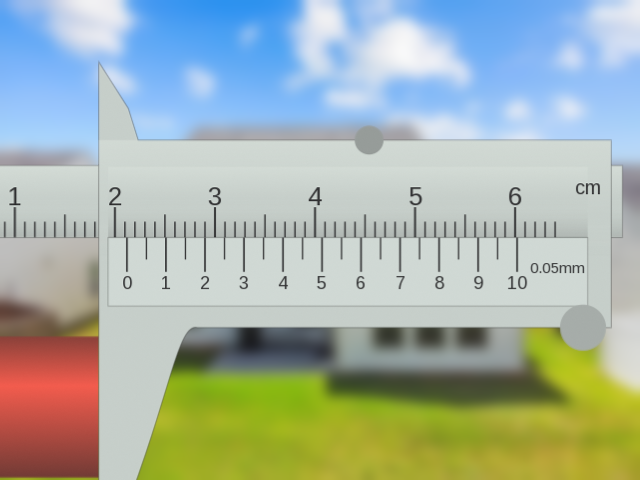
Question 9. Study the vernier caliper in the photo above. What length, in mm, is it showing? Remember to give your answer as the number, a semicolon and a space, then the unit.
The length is 21.2; mm
